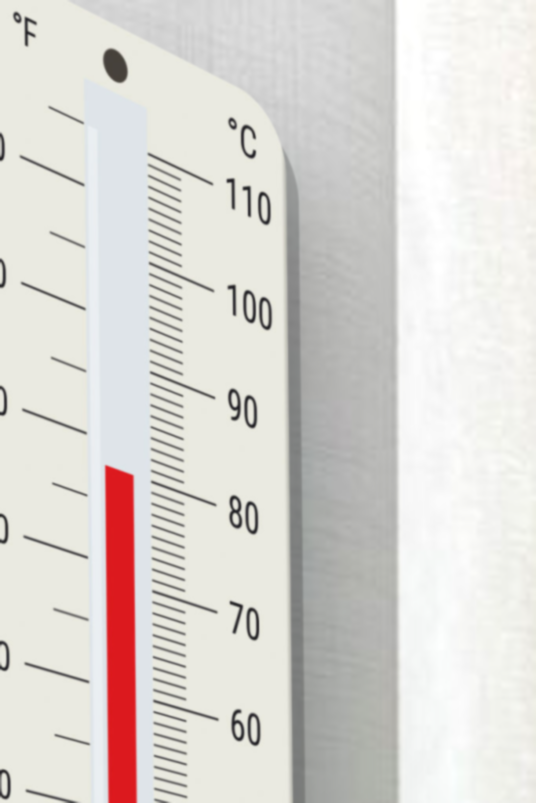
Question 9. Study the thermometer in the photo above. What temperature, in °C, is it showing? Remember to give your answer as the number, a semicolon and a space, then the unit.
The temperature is 80; °C
